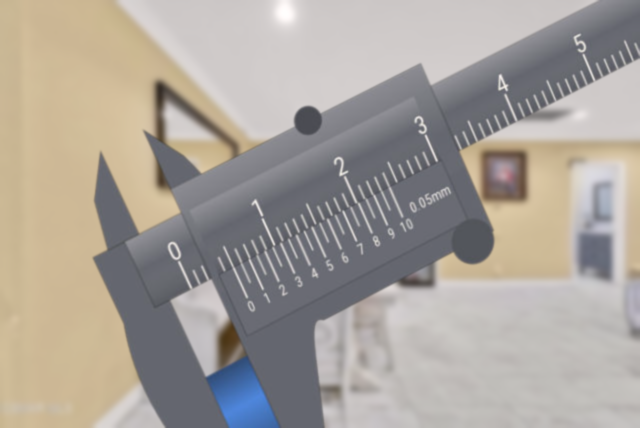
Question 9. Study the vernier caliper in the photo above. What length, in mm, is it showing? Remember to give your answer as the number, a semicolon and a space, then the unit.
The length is 5.0; mm
